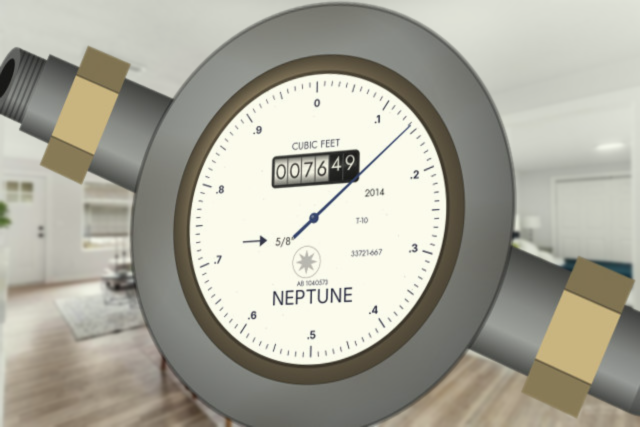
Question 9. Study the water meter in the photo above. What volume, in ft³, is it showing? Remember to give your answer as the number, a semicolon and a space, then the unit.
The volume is 7649.14; ft³
